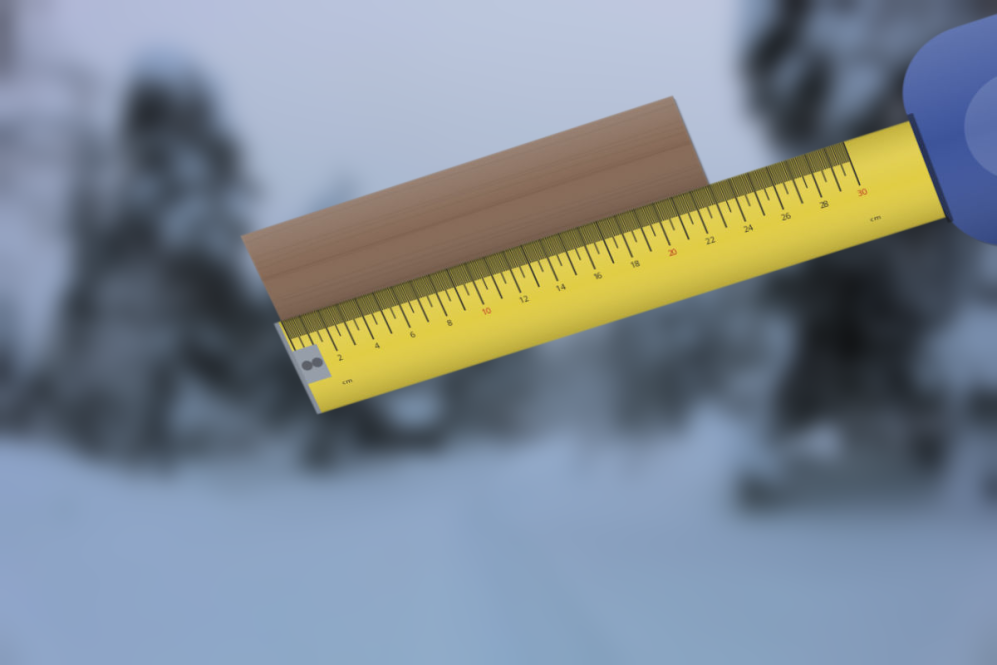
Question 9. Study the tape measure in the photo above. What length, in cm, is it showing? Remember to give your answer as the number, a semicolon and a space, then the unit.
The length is 23; cm
